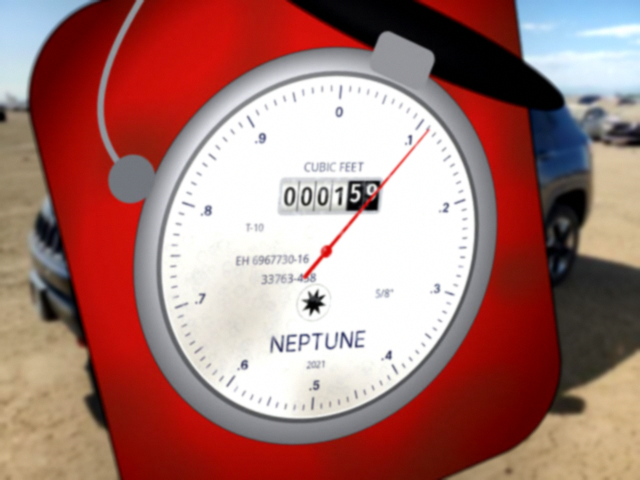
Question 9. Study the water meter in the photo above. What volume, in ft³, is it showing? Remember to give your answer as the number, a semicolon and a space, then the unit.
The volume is 159.11; ft³
